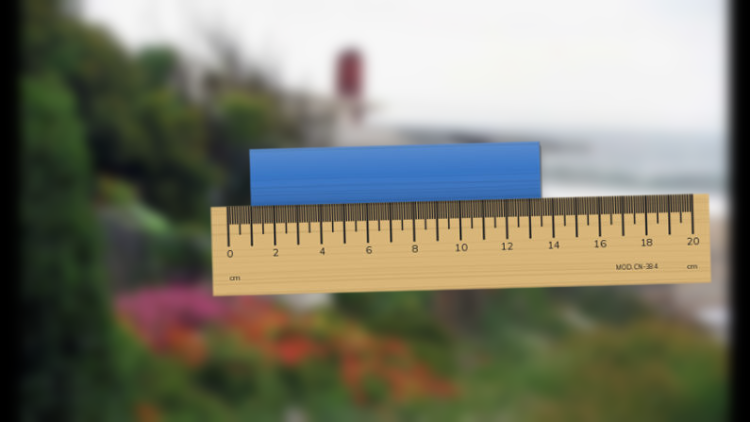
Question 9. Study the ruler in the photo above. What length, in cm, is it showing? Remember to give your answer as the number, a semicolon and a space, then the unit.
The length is 12.5; cm
